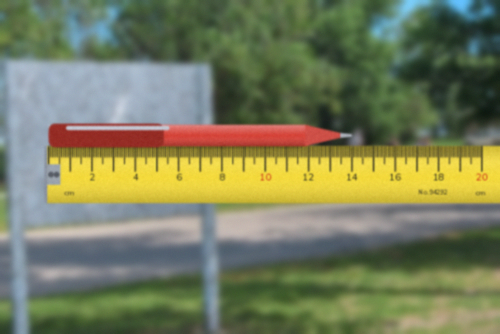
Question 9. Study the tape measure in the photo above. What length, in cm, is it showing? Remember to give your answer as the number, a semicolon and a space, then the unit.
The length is 14; cm
